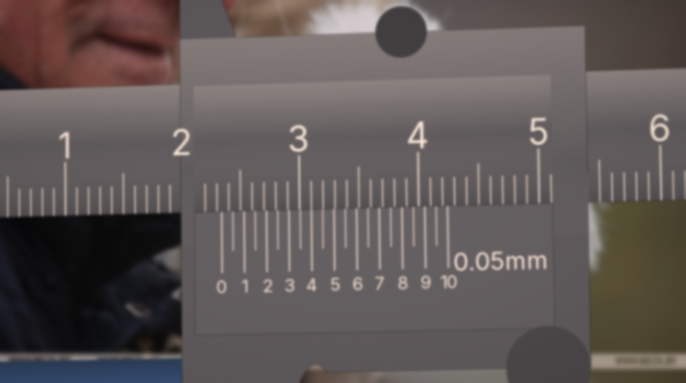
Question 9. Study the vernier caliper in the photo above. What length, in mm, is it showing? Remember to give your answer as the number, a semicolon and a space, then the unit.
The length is 23.4; mm
